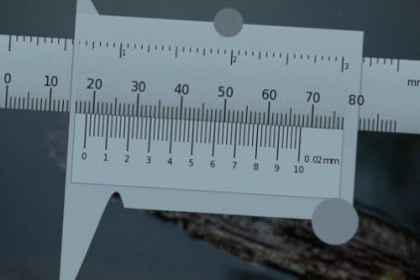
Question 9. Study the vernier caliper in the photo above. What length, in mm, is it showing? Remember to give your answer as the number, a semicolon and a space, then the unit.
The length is 18.5; mm
